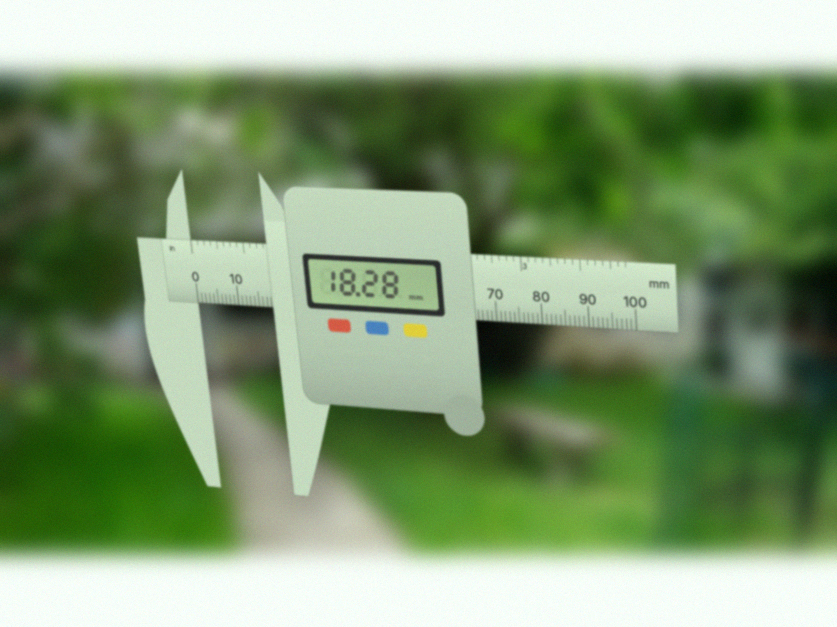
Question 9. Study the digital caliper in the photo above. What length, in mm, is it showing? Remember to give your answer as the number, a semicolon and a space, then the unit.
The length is 18.28; mm
